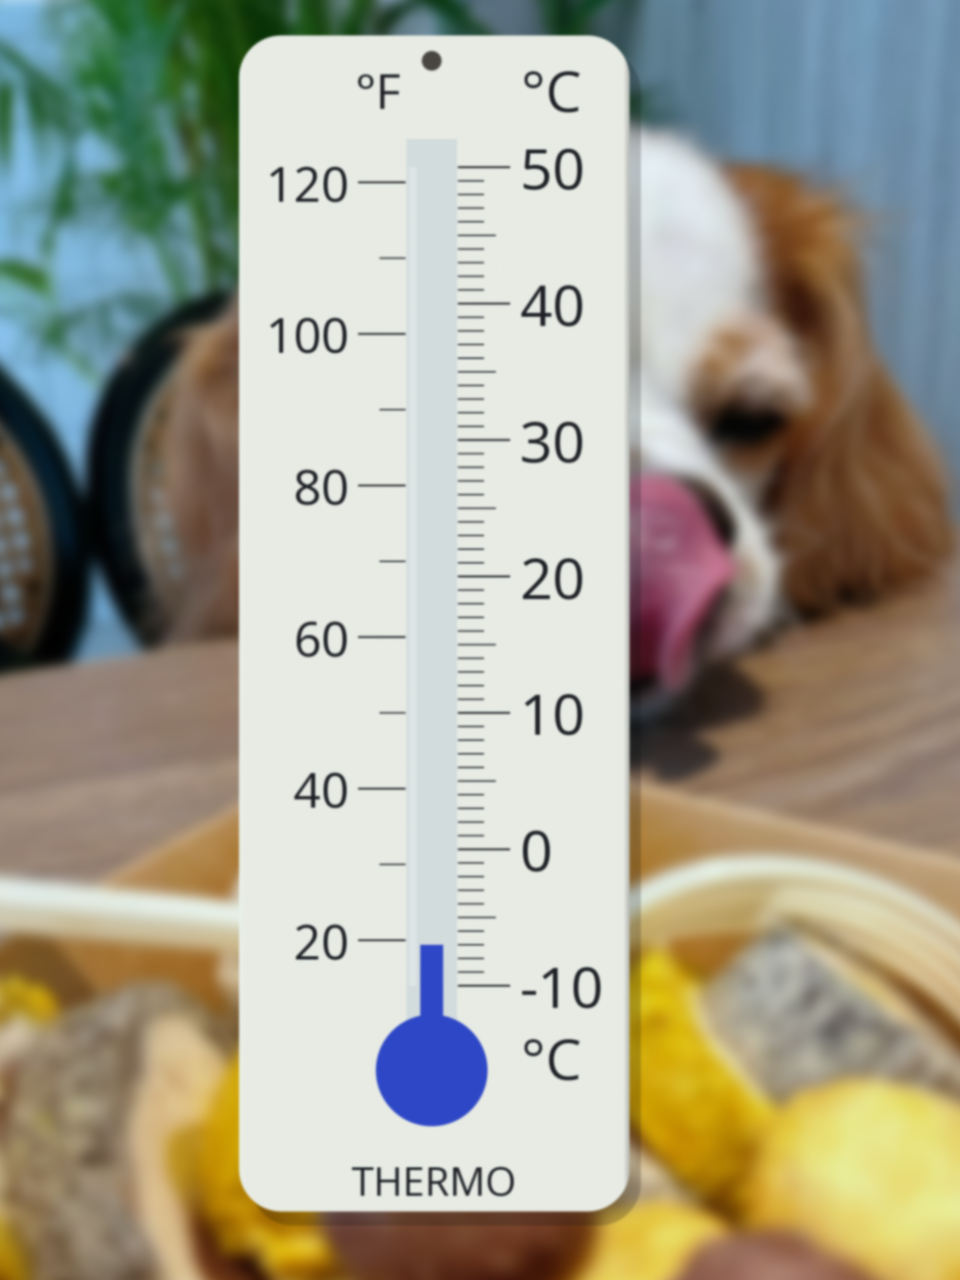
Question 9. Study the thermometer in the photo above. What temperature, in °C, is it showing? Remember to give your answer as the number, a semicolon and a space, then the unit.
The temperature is -7; °C
